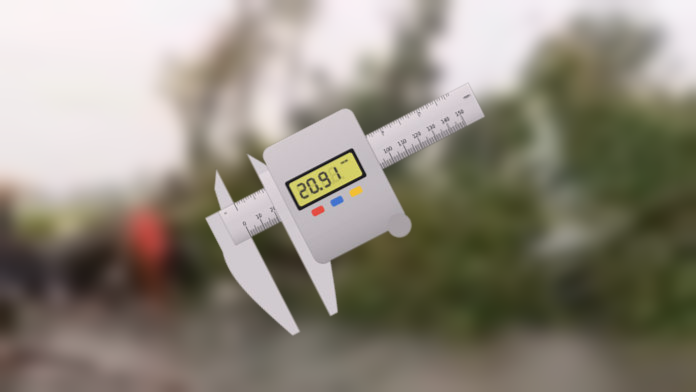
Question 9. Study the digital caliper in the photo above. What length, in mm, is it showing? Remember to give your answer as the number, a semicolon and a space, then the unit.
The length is 20.91; mm
